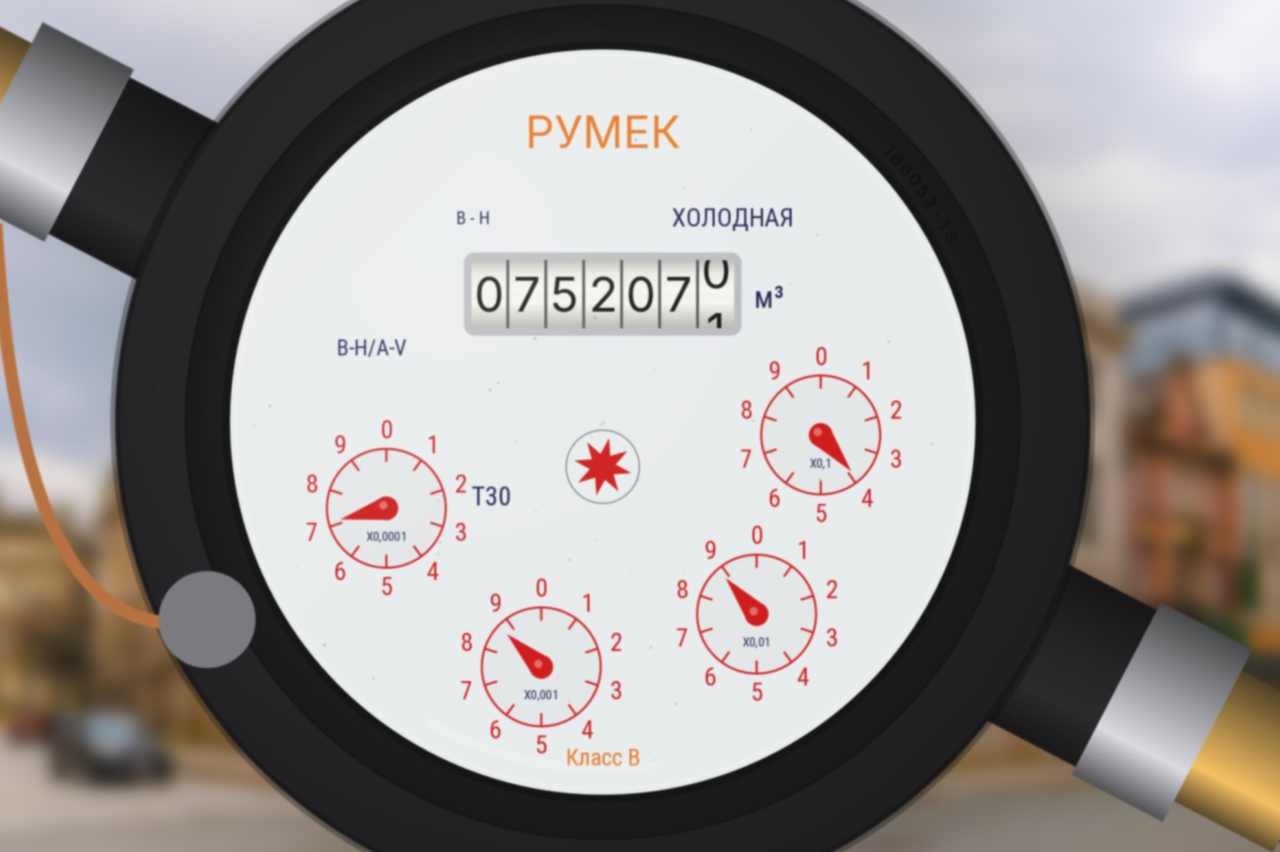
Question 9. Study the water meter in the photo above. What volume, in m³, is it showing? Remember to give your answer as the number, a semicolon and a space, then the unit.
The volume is 752070.3887; m³
